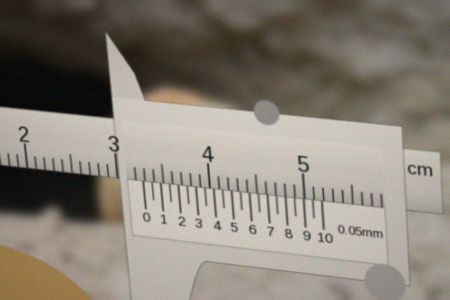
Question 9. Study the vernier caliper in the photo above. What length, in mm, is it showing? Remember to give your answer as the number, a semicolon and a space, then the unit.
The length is 32.8; mm
